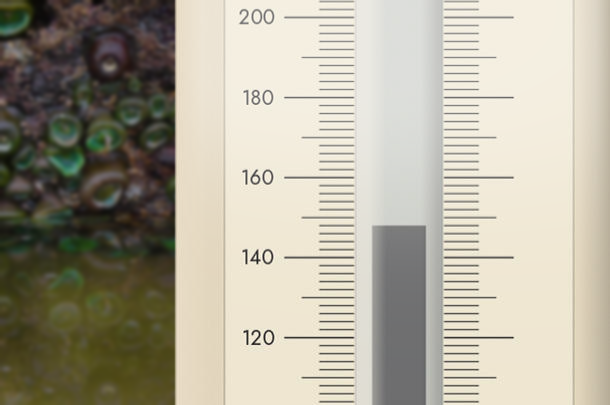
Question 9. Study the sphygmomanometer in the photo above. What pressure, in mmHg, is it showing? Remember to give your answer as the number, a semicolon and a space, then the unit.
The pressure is 148; mmHg
